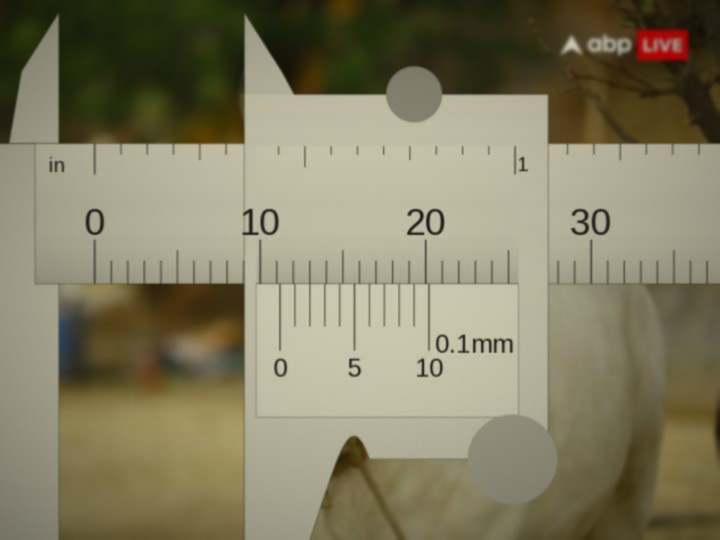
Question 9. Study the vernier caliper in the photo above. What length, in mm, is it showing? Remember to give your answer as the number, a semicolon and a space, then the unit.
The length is 11.2; mm
